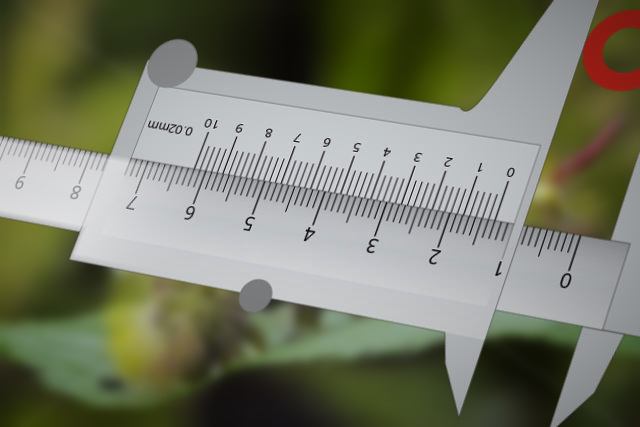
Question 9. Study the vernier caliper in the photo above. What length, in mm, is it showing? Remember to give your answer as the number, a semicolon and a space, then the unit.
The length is 13.0; mm
